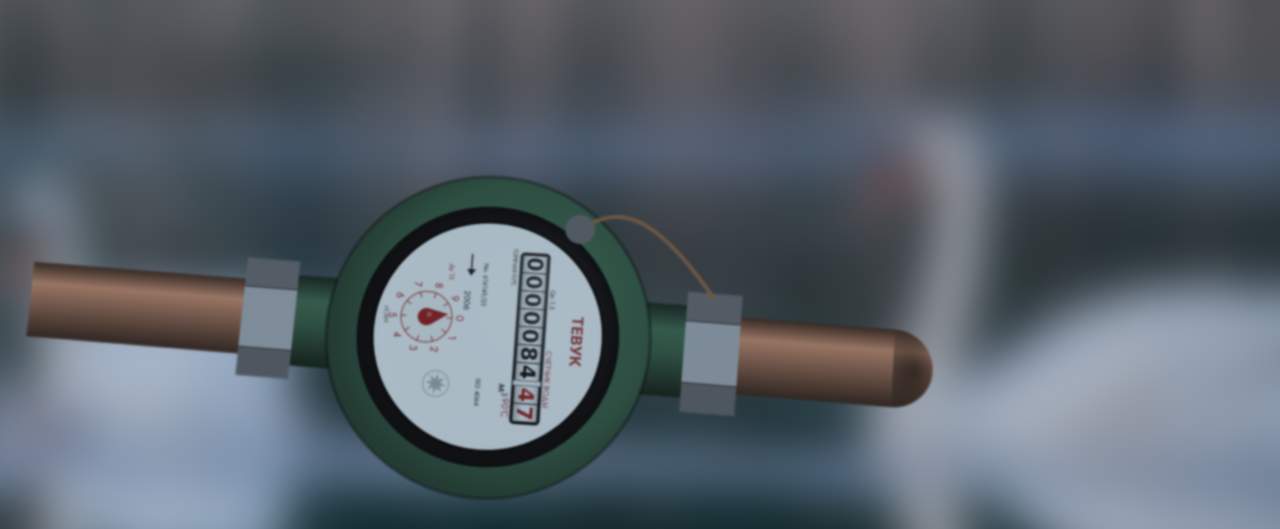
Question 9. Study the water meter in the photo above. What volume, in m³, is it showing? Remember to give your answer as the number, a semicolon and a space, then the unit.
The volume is 84.469; m³
